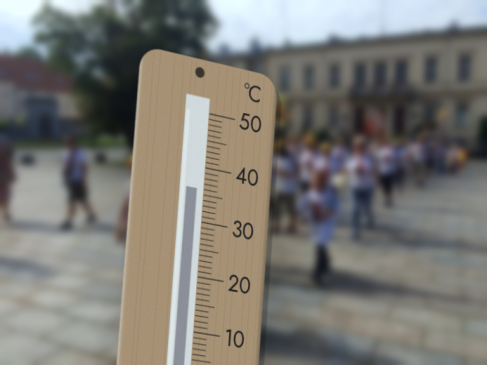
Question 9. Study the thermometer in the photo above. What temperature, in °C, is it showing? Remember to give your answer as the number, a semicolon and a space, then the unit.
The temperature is 36; °C
